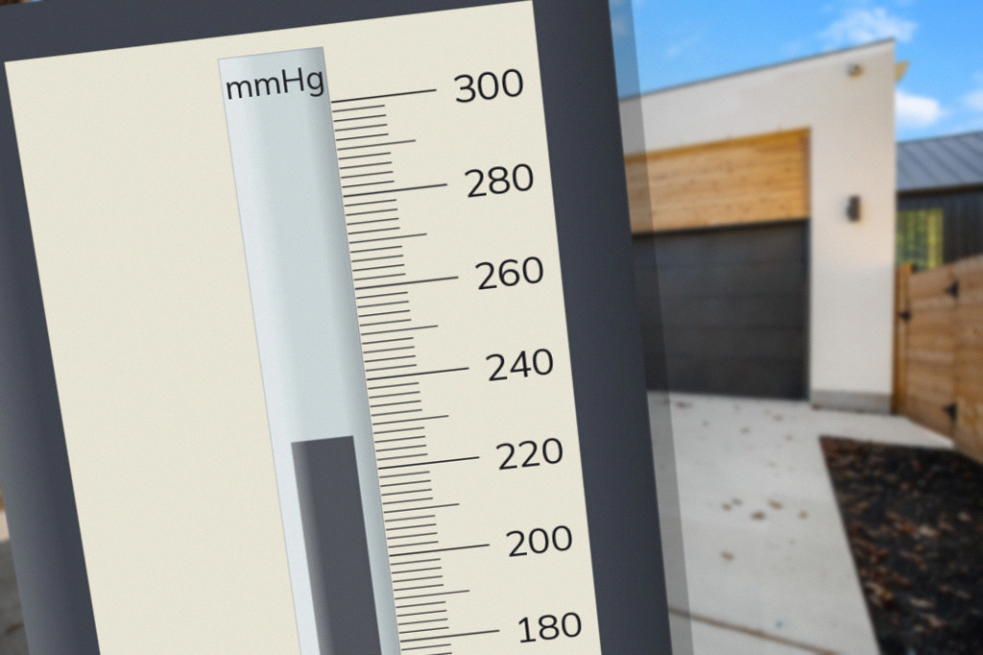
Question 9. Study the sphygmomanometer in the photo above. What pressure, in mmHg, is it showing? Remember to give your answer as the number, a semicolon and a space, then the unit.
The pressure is 228; mmHg
